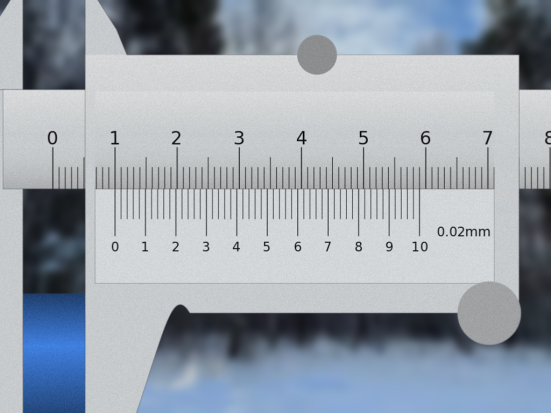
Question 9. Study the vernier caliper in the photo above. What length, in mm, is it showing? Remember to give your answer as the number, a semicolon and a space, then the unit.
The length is 10.0; mm
